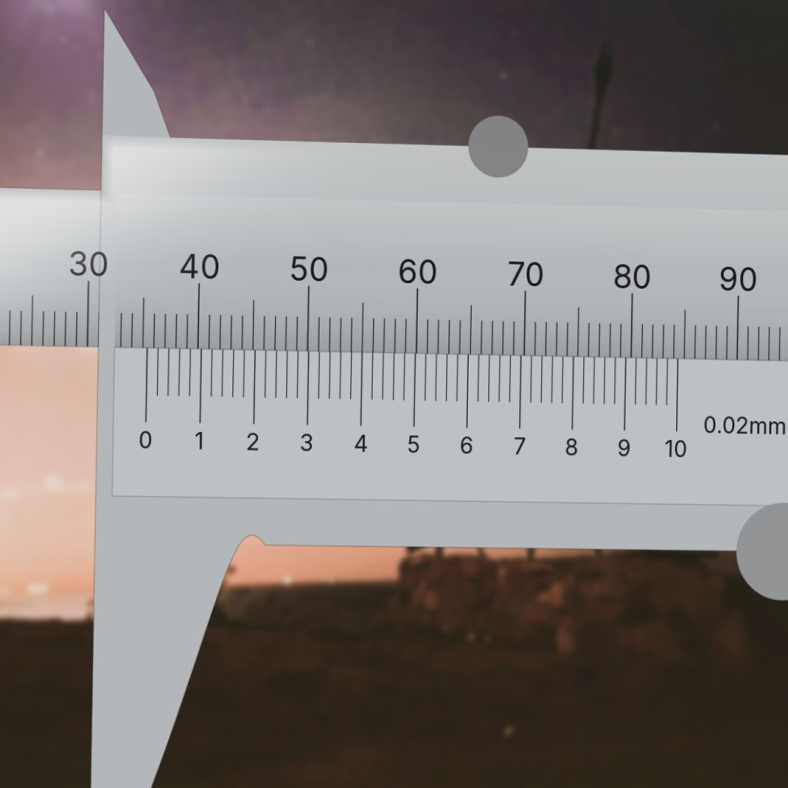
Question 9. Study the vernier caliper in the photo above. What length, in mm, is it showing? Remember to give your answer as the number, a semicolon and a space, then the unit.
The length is 35.4; mm
